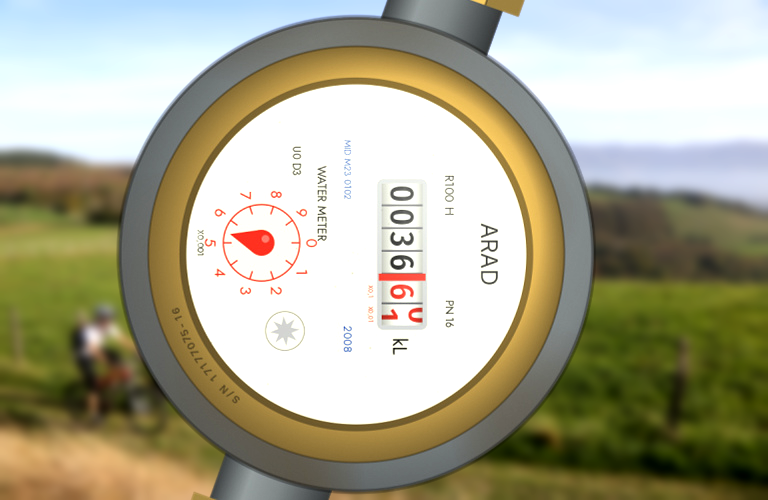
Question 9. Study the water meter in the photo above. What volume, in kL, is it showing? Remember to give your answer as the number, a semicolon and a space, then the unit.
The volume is 36.605; kL
